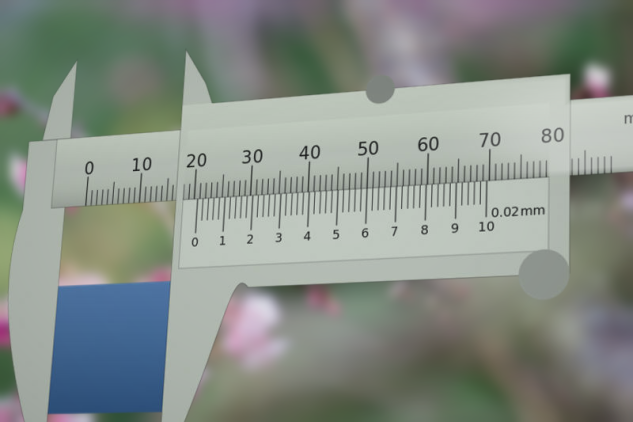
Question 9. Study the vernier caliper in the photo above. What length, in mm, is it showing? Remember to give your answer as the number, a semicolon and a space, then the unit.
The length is 20.6; mm
